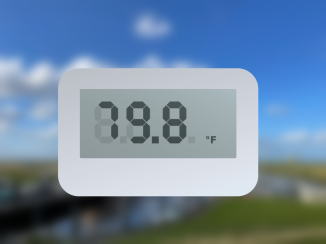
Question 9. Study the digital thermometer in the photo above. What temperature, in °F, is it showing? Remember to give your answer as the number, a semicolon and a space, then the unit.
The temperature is 79.8; °F
